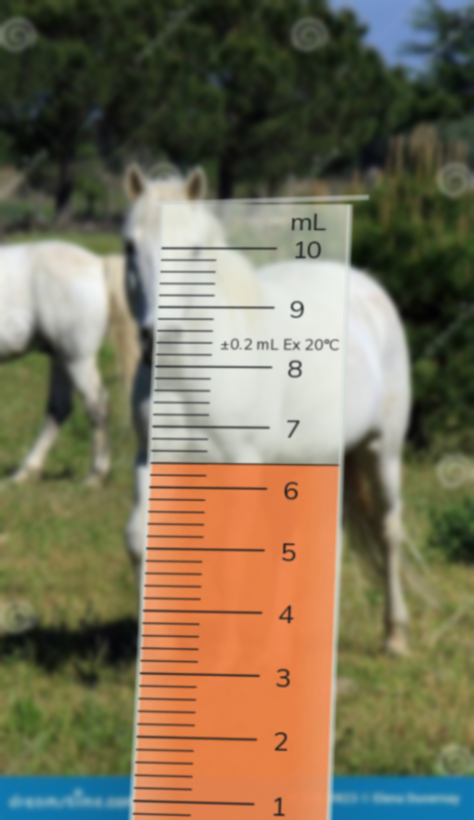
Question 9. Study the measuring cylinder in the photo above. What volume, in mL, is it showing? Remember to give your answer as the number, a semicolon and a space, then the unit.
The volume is 6.4; mL
